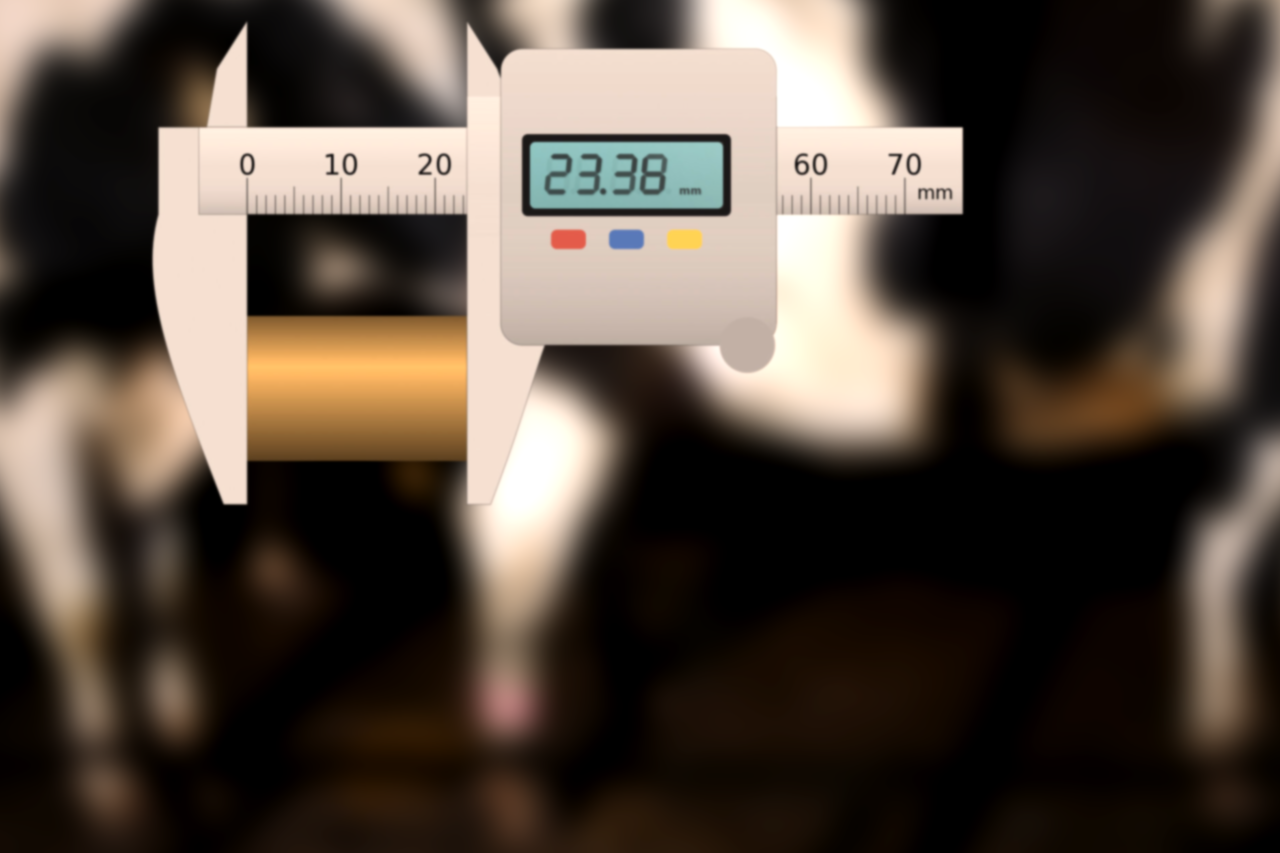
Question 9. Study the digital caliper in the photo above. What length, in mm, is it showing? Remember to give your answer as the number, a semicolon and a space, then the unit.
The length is 23.38; mm
